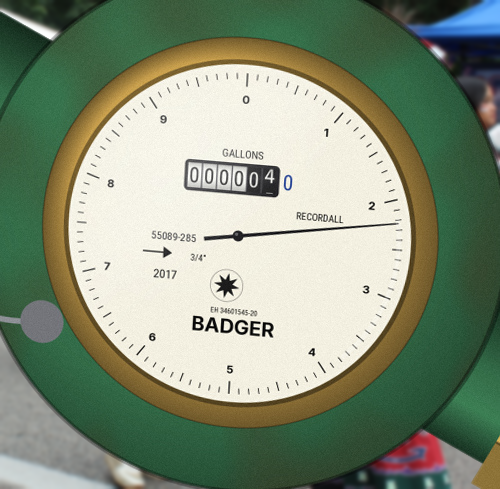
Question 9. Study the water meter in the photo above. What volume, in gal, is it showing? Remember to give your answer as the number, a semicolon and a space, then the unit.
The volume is 42.2; gal
